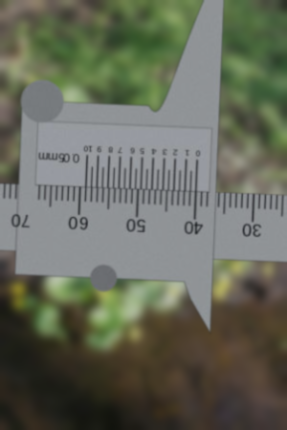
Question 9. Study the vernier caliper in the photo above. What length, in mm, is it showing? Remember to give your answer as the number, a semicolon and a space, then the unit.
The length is 40.0; mm
